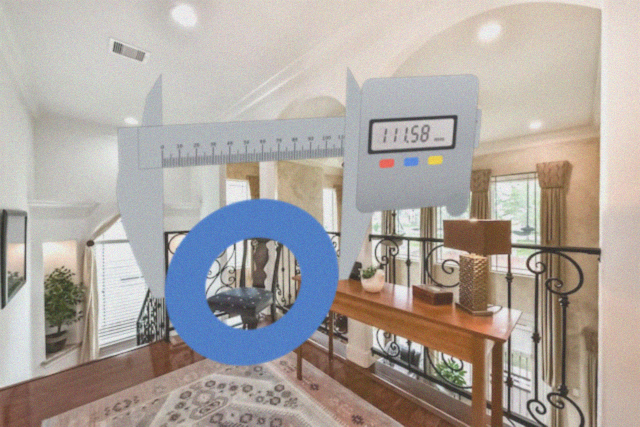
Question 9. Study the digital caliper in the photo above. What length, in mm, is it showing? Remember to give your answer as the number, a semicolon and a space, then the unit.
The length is 111.58; mm
